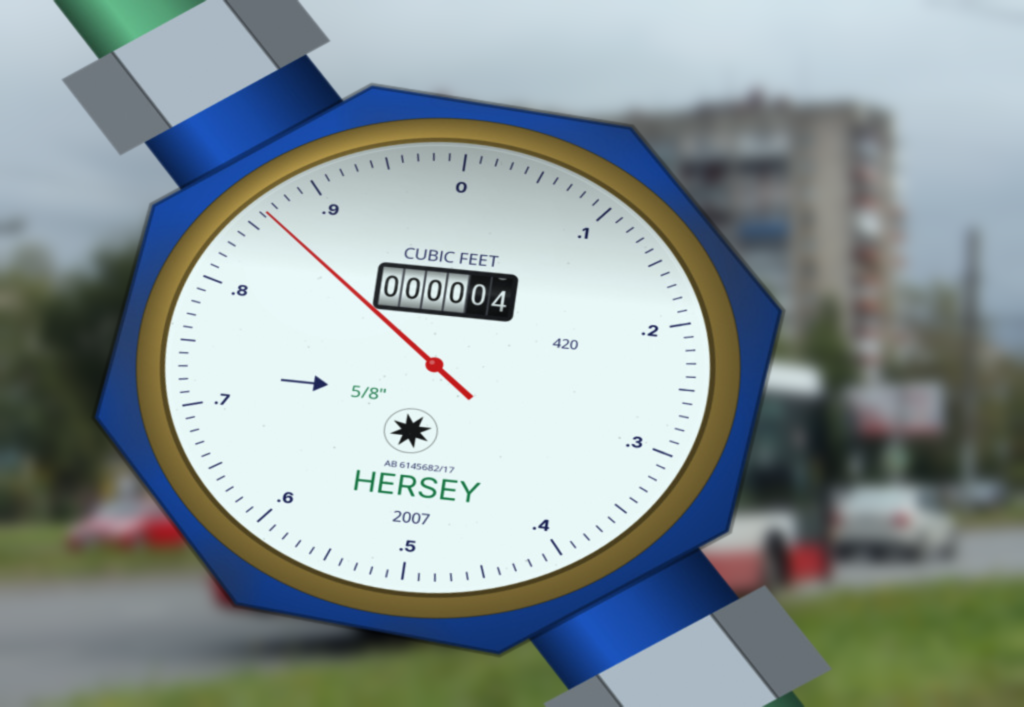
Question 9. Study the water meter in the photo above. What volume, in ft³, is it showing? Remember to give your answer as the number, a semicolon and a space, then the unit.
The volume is 3.86; ft³
